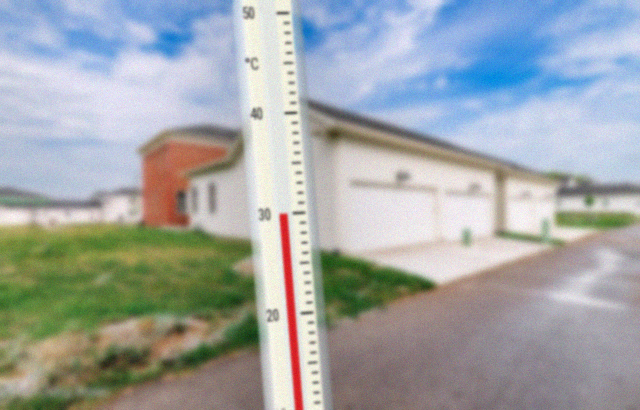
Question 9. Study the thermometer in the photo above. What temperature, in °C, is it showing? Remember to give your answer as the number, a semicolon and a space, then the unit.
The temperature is 30; °C
